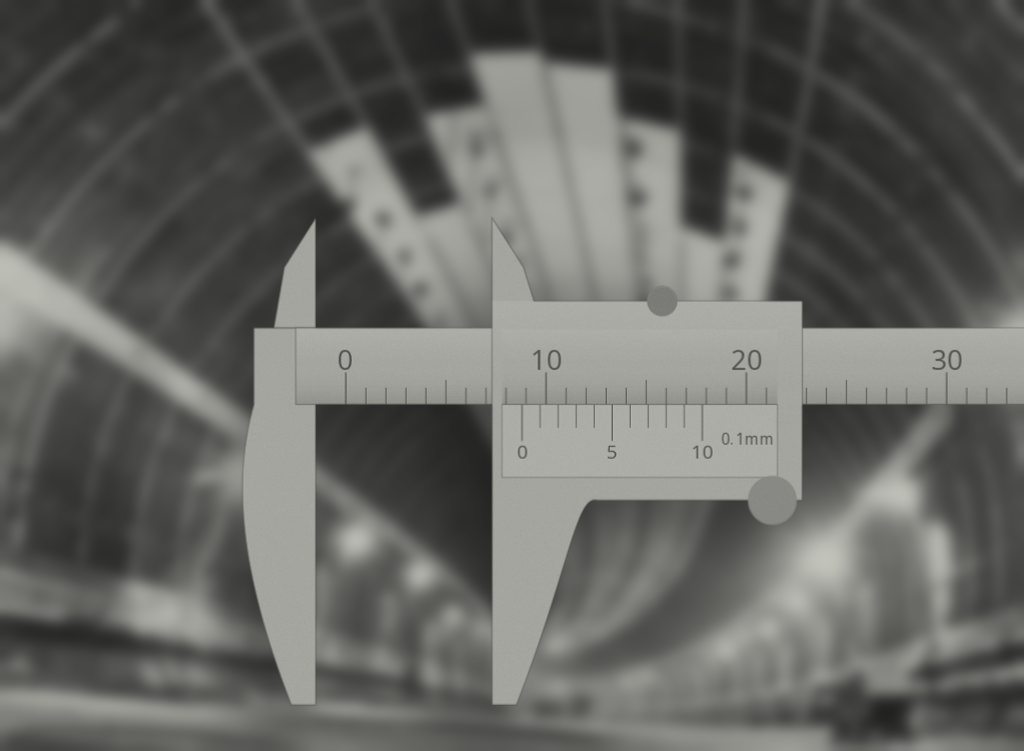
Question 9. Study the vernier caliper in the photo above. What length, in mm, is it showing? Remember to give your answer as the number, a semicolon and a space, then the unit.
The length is 8.8; mm
